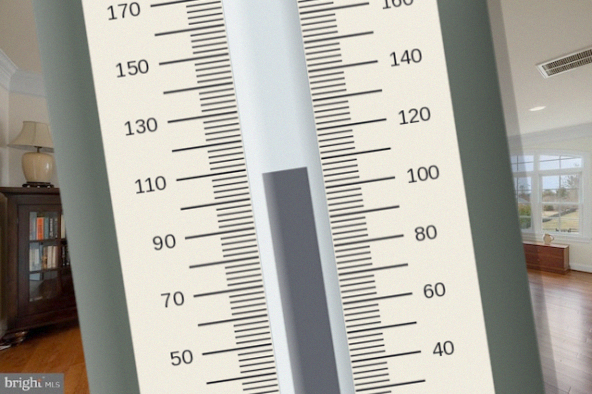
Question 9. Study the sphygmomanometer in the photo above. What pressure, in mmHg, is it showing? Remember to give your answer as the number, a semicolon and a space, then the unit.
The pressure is 108; mmHg
